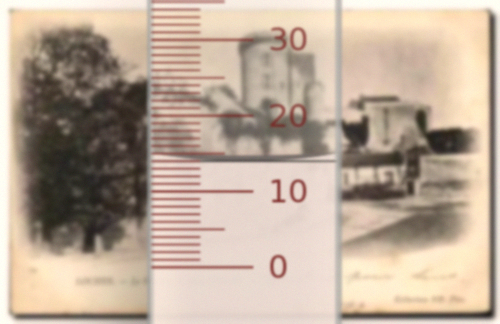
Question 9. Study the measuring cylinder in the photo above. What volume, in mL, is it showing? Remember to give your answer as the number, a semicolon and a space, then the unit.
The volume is 14; mL
